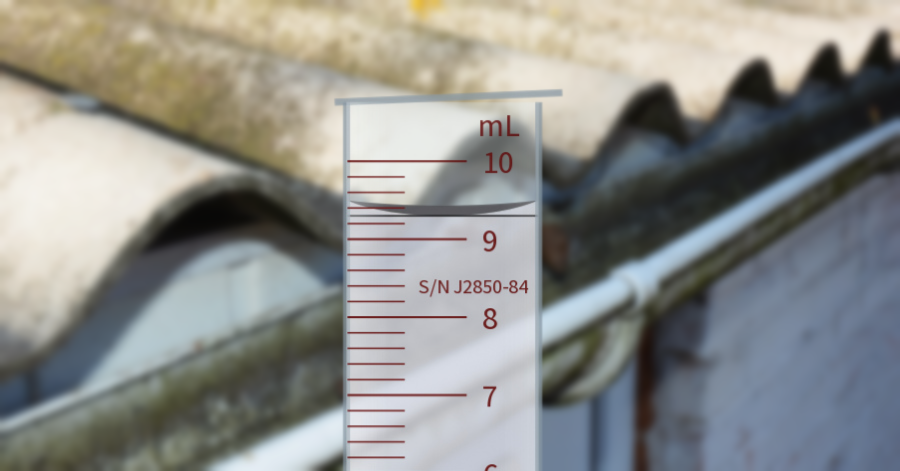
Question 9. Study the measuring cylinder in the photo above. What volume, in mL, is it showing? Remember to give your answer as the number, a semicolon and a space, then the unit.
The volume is 9.3; mL
